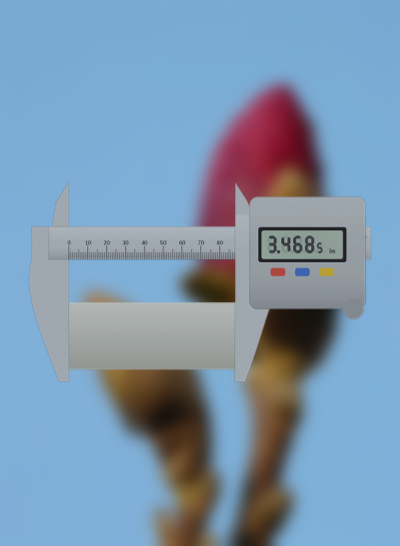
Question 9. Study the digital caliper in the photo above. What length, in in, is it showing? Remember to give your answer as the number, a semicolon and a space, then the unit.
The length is 3.4685; in
